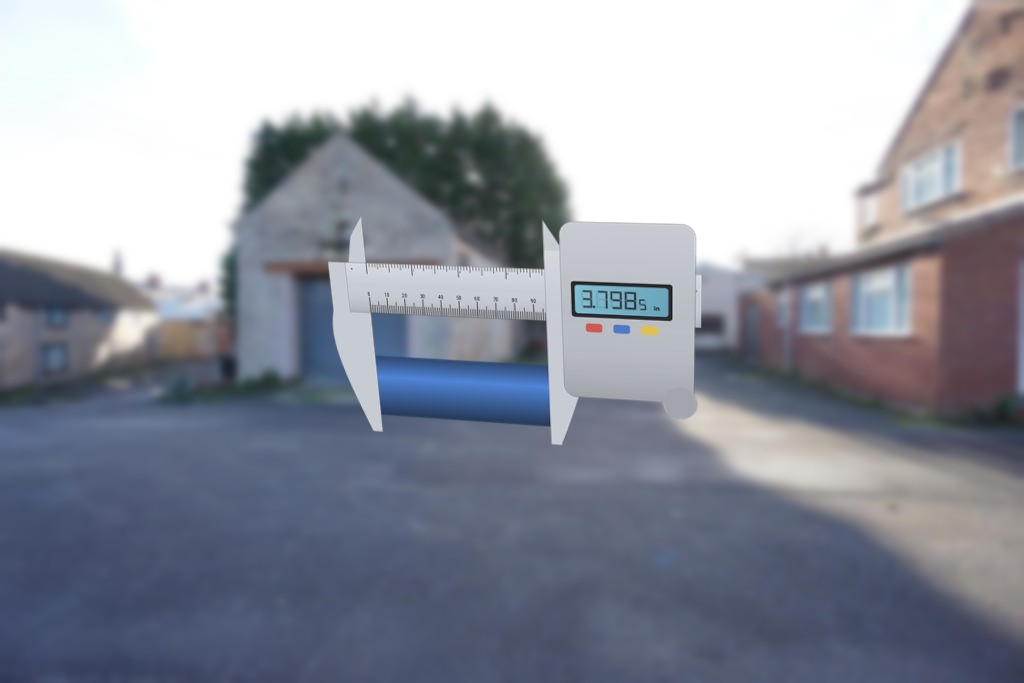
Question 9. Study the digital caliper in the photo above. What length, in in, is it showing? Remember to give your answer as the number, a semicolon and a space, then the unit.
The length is 3.7985; in
